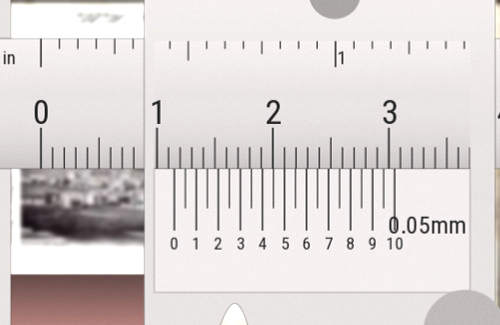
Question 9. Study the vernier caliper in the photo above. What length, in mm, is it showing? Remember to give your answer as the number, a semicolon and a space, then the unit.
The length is 11.5; mm
